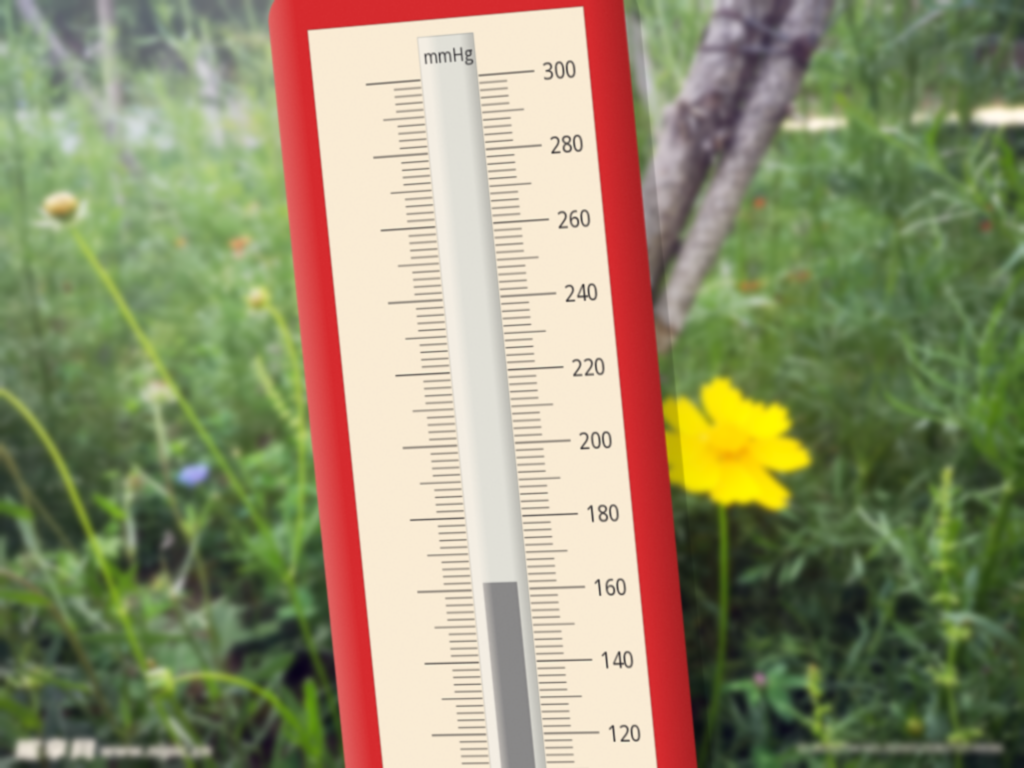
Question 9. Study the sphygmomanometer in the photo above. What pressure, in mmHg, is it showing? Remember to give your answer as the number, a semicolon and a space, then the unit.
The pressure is 162; mmHg
